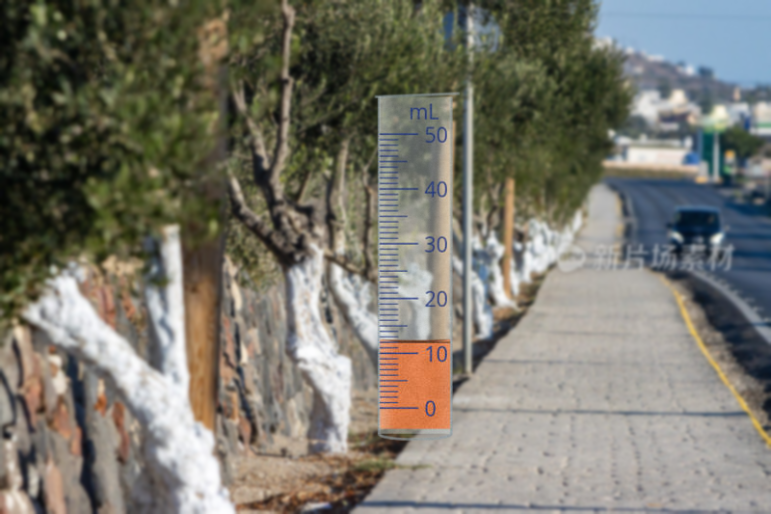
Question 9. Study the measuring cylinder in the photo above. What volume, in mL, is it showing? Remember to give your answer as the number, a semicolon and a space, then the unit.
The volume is 12; mL
